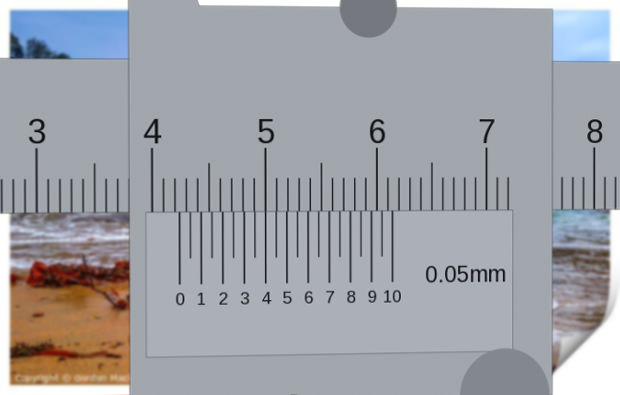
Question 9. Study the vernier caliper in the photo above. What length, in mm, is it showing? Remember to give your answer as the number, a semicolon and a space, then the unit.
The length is 42.4; mm
